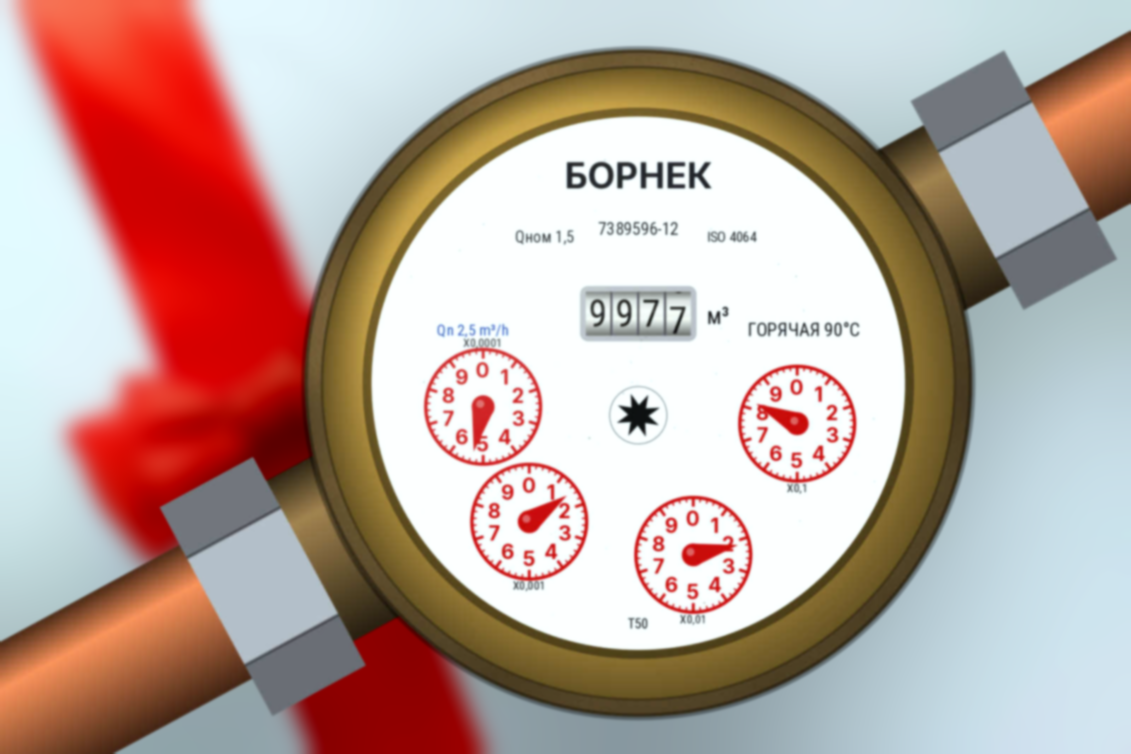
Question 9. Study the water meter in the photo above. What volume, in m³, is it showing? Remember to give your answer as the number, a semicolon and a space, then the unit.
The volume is 9976.8215; m³
